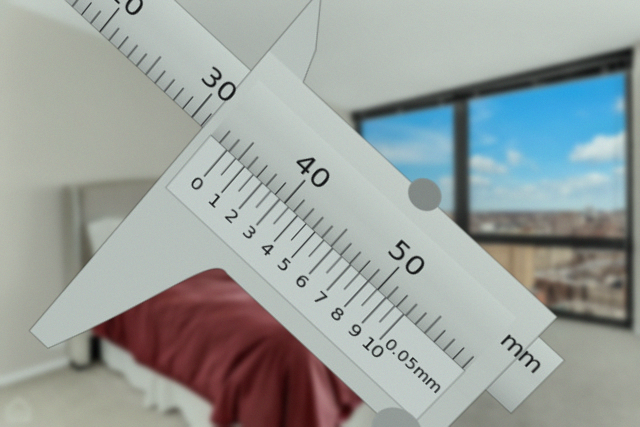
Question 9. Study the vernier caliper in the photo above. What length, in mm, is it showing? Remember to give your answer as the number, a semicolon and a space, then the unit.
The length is 33.8; mm
